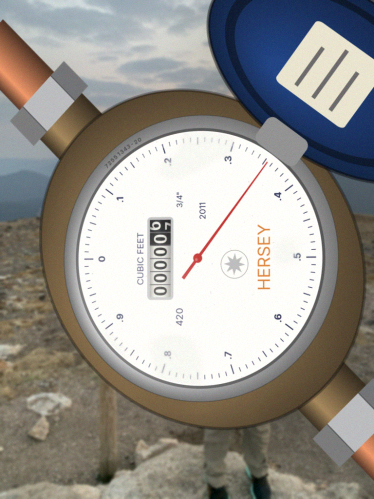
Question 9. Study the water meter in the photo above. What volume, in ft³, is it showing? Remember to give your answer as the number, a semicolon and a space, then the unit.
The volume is 6.35; ft³
